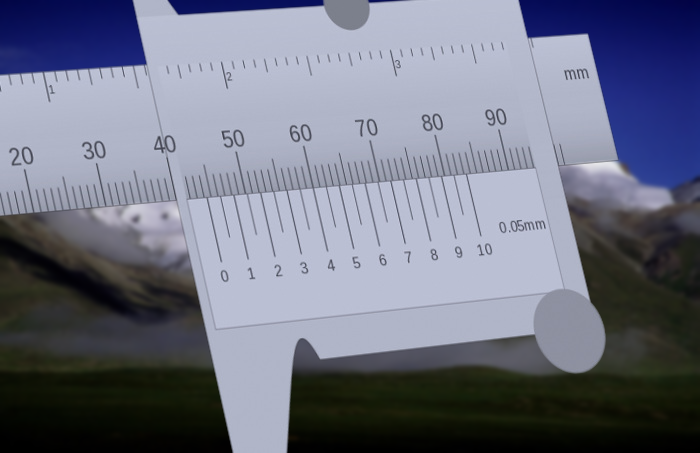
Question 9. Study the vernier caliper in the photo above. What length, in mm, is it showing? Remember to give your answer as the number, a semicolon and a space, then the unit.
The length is 44.4; mm
